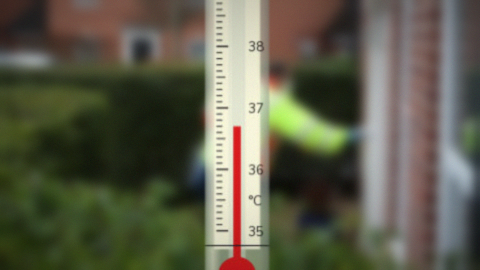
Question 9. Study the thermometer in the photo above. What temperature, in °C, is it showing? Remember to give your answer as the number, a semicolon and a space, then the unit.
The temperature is 36.7; °C
